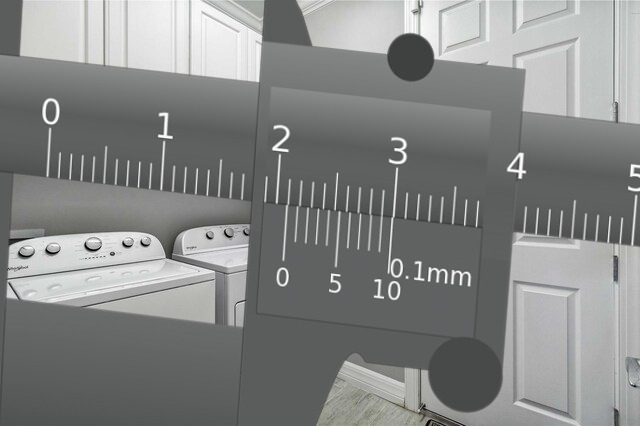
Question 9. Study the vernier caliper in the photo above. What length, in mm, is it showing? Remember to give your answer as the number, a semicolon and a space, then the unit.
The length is 20.9; mm
